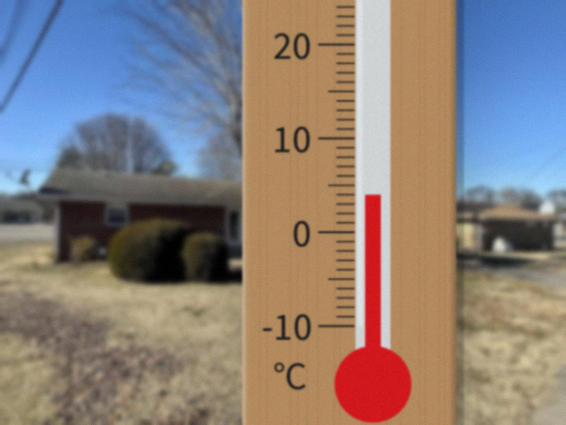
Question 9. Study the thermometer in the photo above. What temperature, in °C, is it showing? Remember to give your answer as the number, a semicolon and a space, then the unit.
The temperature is 4; °C
